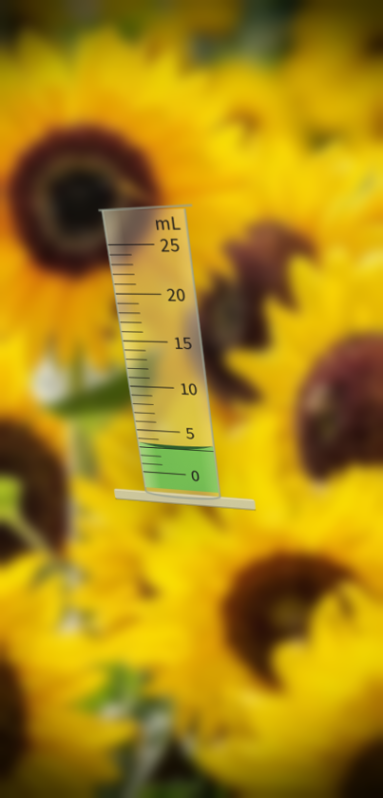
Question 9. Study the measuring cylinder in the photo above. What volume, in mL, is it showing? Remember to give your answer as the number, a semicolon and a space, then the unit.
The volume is 3; mL
